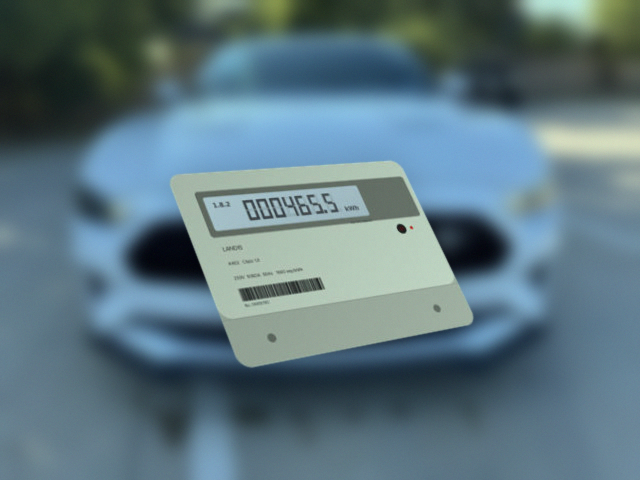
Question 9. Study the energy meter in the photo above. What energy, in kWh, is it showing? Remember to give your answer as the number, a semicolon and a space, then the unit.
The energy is 465.5; kWh
